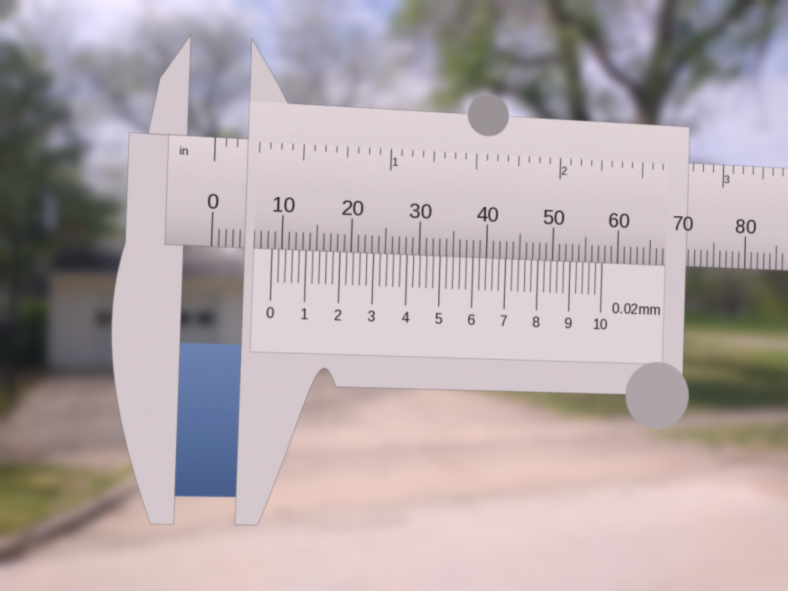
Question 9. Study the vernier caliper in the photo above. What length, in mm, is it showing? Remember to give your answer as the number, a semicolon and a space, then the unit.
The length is 8.6; mm
